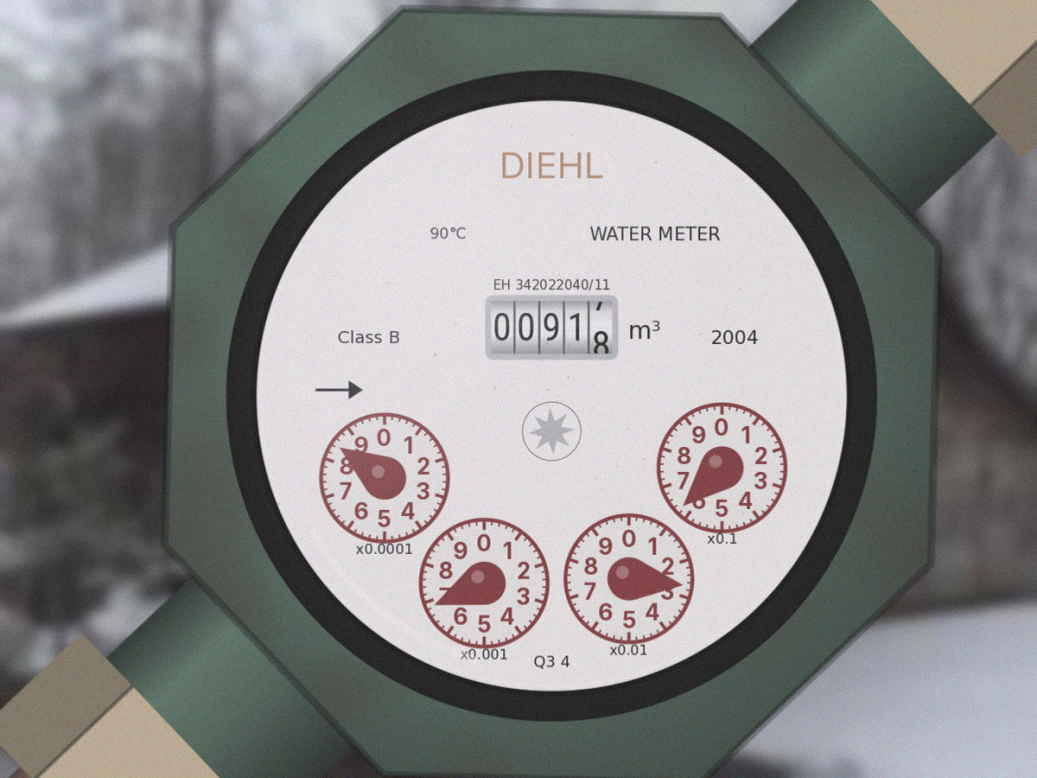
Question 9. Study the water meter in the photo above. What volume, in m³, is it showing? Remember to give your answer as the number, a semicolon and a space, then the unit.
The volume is 917.6268; m³
